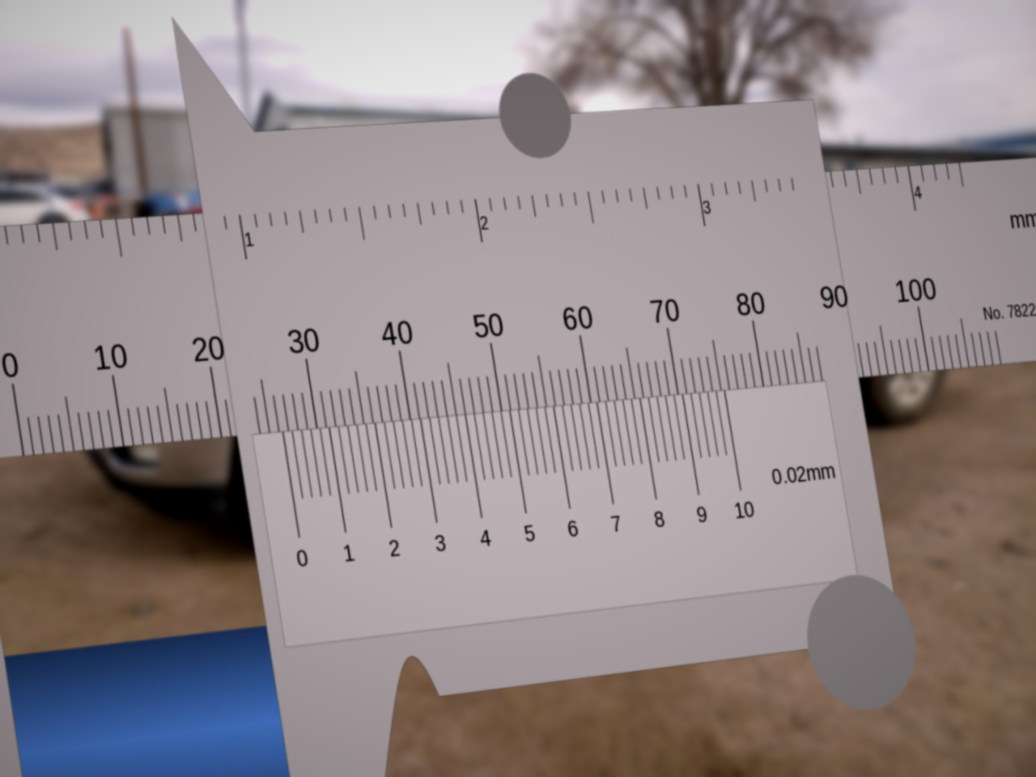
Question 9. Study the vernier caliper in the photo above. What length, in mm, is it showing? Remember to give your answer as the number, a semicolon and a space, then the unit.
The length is 26.4; mm
